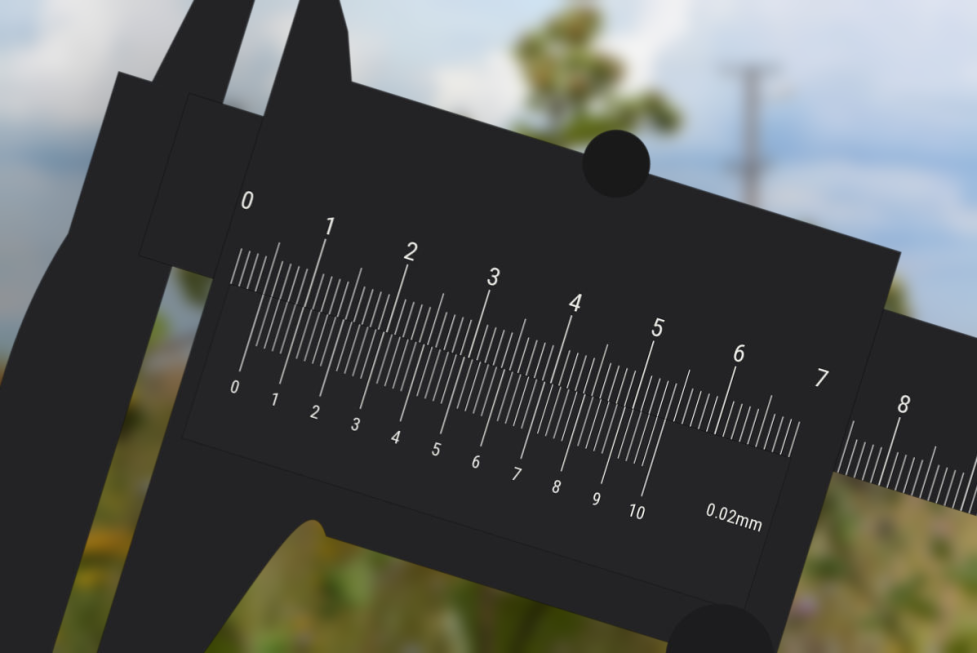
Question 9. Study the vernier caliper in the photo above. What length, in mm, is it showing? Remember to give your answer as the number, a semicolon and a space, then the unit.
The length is 5.0; mm
